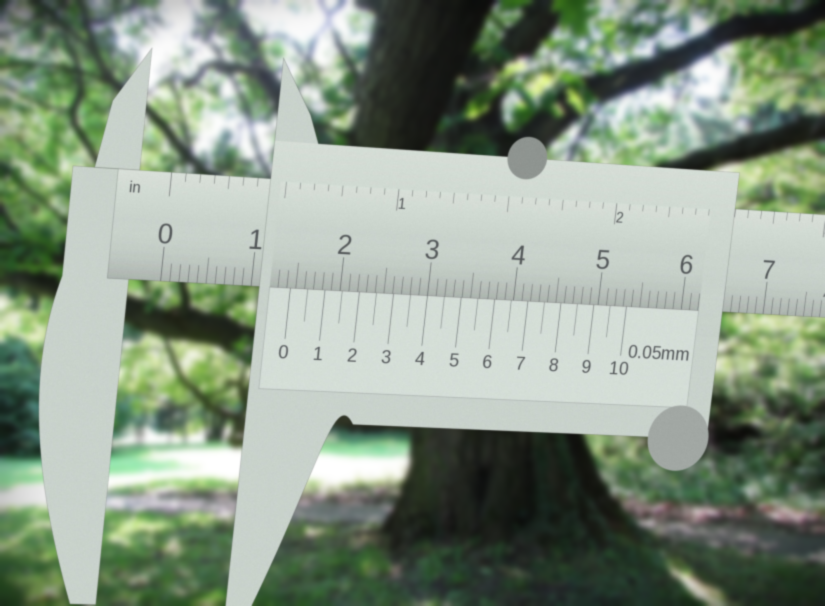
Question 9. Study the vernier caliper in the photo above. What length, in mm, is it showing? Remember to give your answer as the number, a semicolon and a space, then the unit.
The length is 14.4; mm
